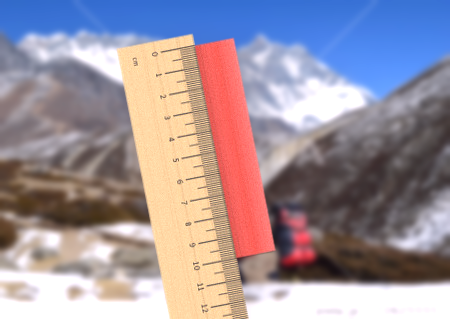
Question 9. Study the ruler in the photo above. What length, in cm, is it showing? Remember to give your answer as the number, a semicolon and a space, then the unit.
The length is 10; cm
